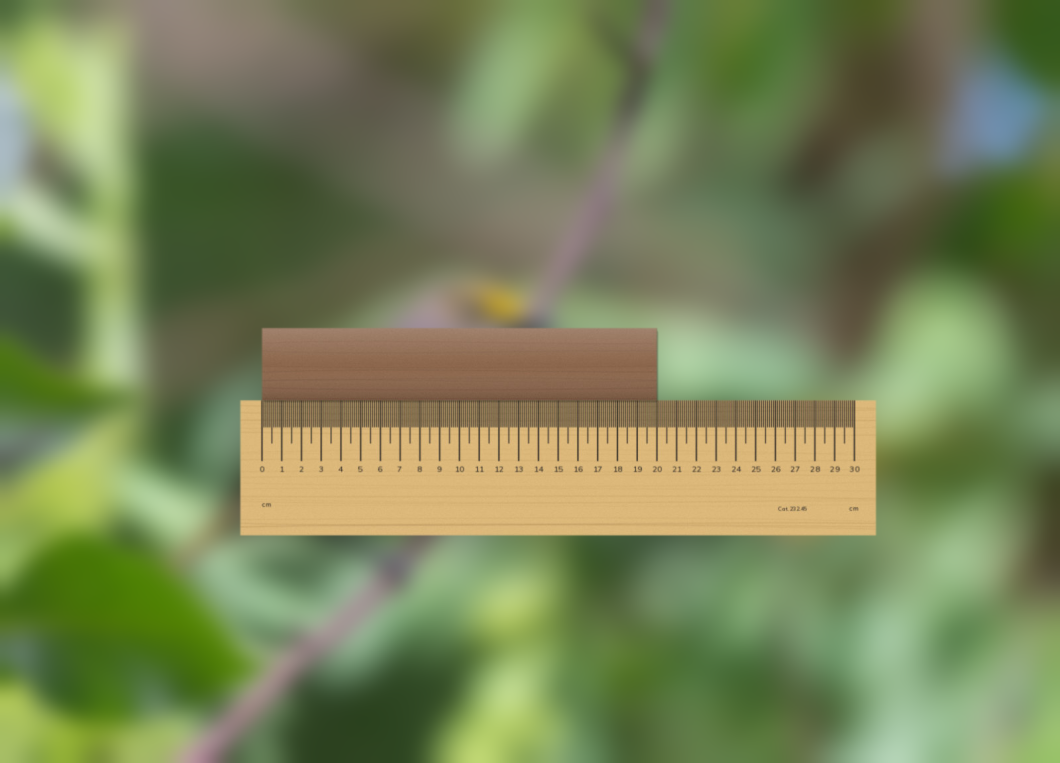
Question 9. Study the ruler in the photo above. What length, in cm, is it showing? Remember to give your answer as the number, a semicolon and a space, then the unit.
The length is 20; cm
